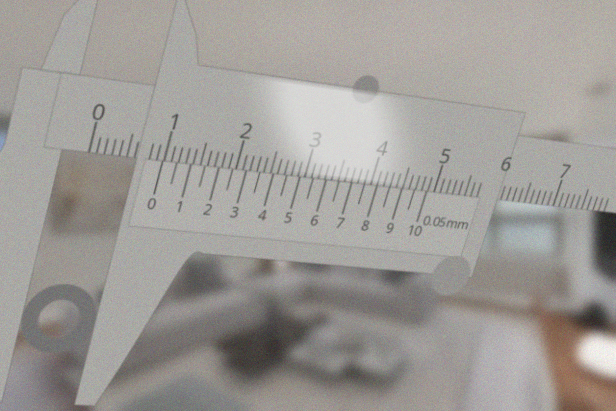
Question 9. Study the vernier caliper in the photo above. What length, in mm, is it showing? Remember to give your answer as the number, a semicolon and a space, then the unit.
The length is 9.8; mm
